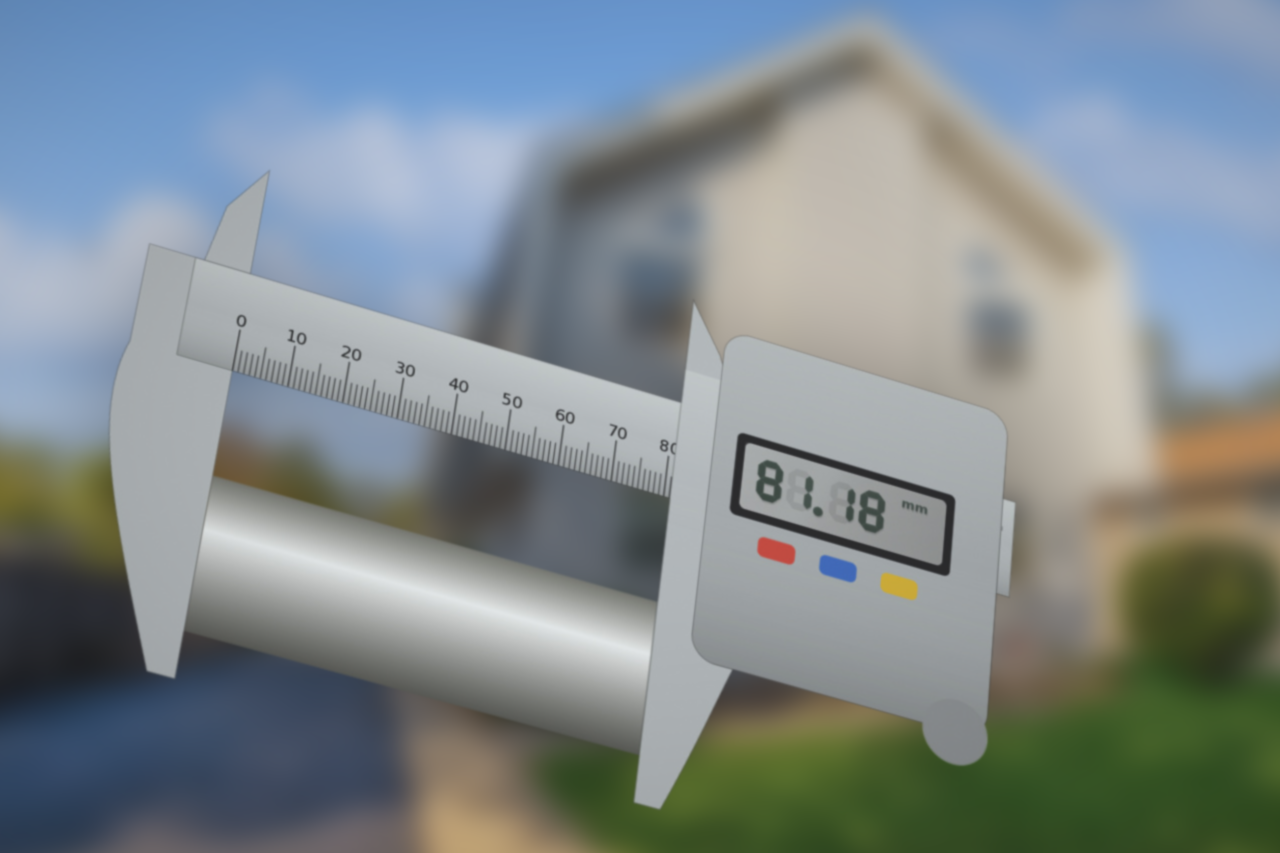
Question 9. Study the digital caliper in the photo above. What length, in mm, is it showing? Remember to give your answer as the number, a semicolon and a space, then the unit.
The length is 81.18; mm
